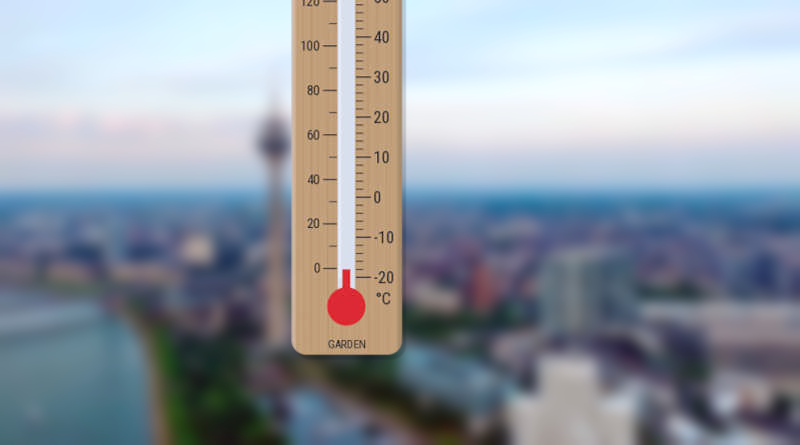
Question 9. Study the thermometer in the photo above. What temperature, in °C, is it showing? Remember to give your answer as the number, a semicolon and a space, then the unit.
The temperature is -18; °C
